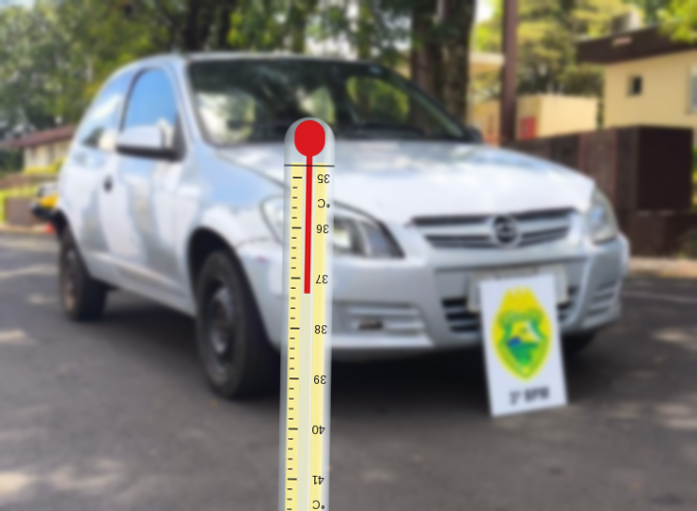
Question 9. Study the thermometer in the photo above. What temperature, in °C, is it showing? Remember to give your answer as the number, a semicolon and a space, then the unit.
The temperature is 37.3; °C
